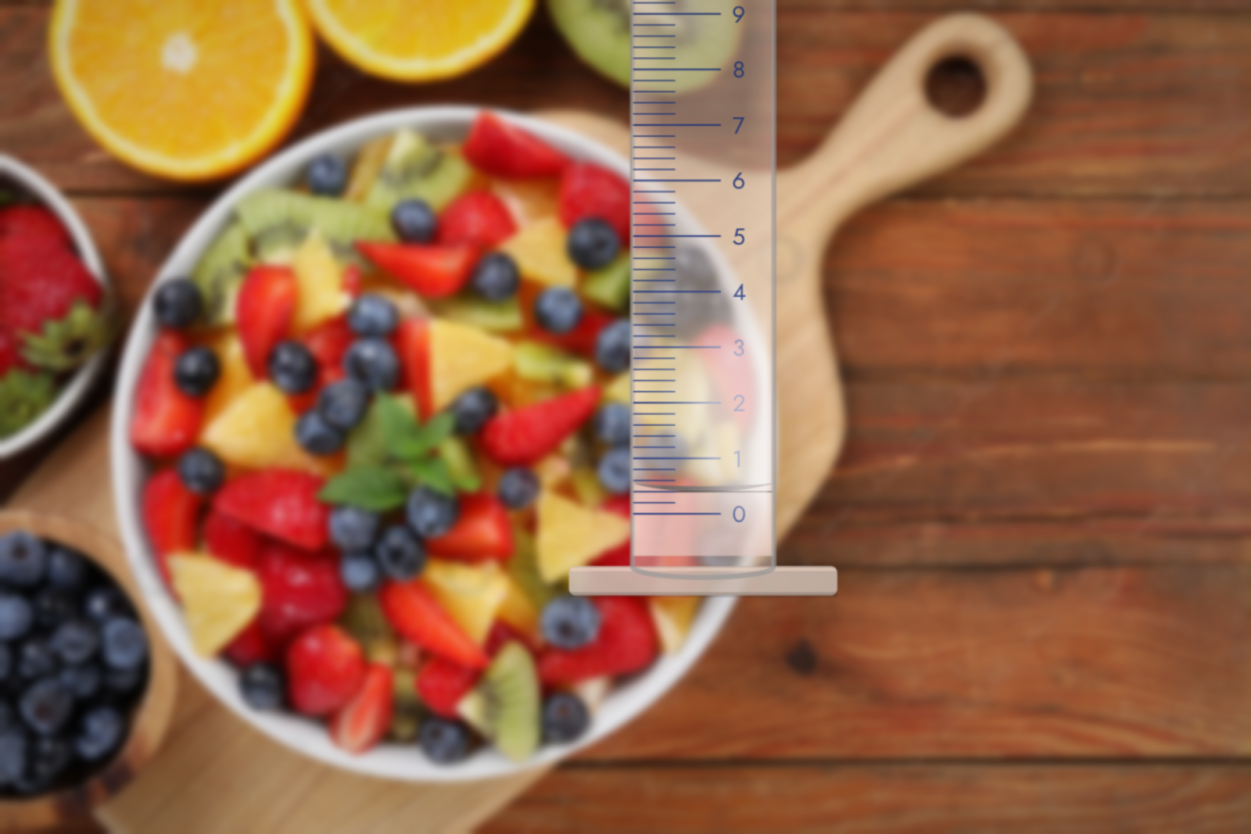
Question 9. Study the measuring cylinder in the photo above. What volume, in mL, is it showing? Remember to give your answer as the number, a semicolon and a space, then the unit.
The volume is 0.4; mL
